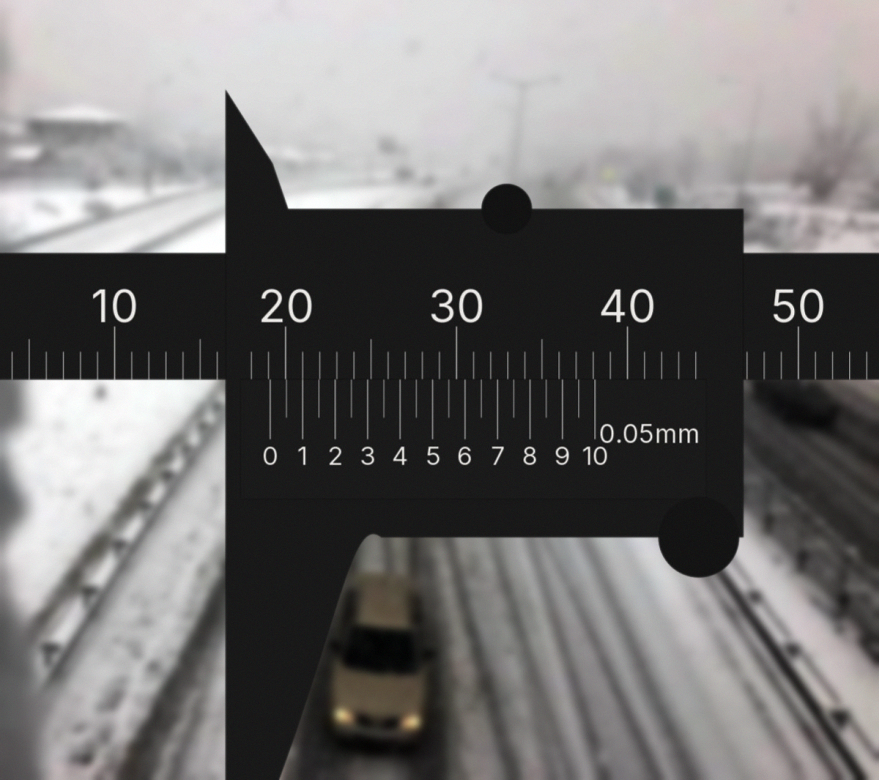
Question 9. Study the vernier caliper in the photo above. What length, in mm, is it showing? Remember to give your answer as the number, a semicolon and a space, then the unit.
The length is 19.1; mm
